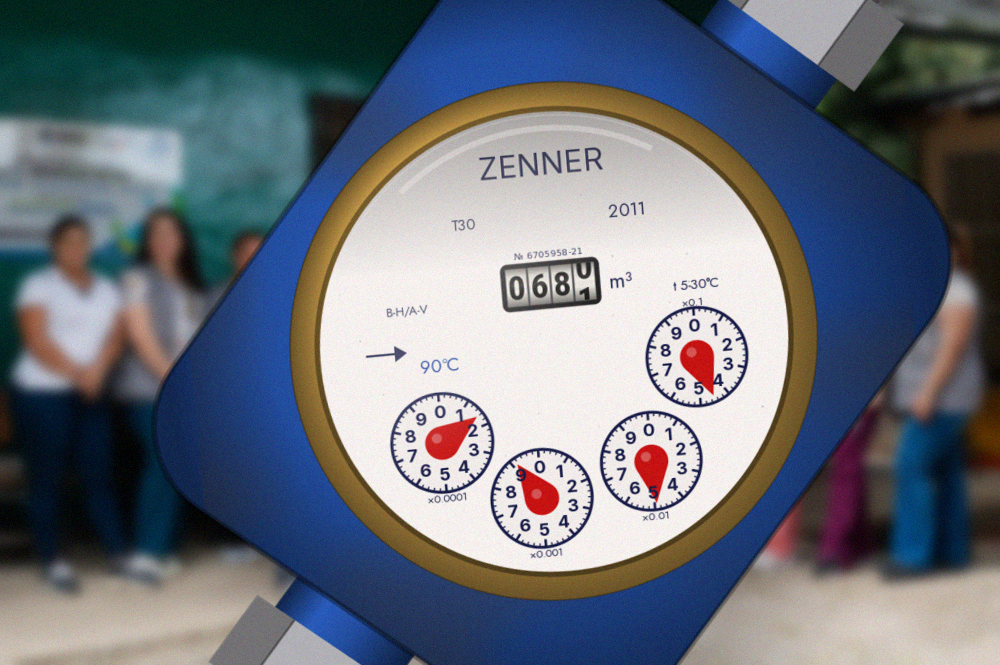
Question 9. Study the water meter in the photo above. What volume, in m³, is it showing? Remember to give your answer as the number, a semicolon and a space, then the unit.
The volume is 680.4491; m³
